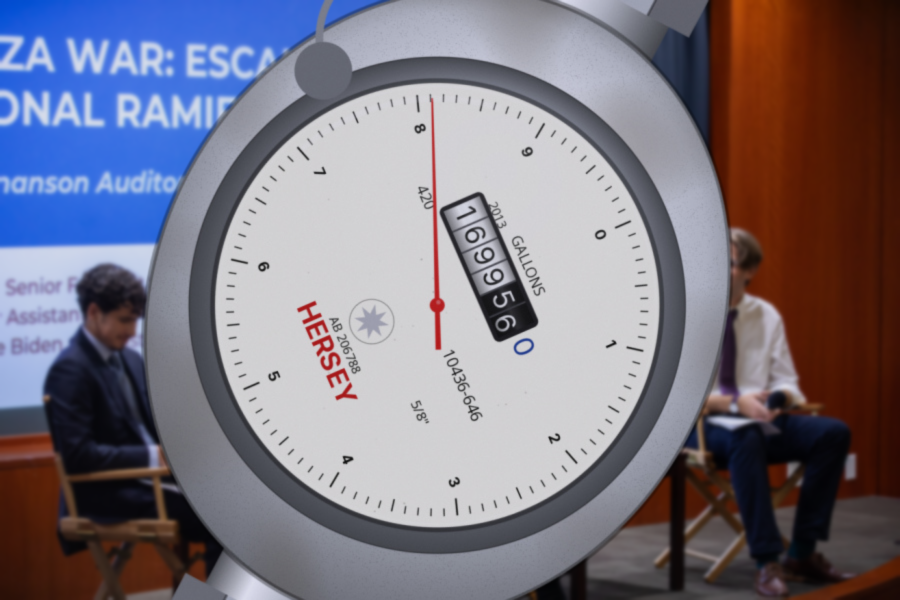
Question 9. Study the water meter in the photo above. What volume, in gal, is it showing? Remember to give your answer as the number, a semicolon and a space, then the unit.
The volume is 1699558.1; gal
